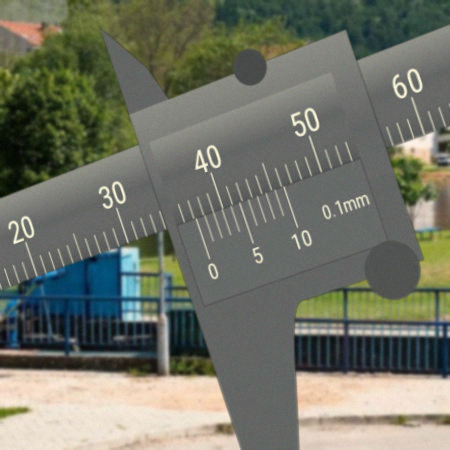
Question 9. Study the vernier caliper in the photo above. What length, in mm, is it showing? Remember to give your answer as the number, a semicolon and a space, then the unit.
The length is 37.2; mm
